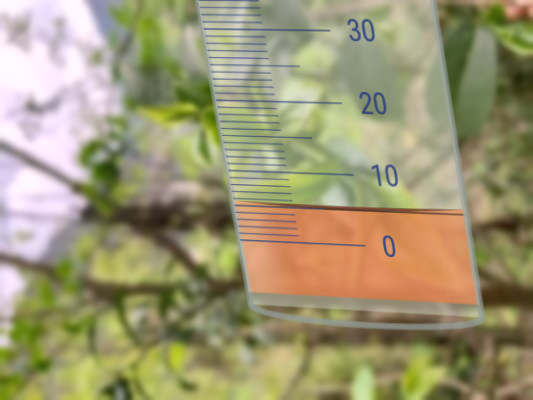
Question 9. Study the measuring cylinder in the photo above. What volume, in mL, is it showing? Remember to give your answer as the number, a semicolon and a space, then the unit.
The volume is 5; mL
